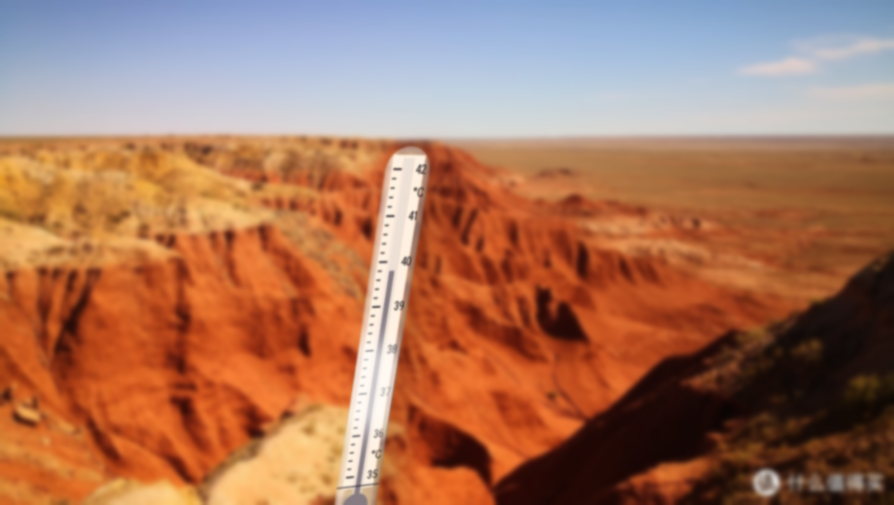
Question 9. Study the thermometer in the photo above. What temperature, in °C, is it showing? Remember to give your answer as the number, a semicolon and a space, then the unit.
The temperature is 39.8; °C
